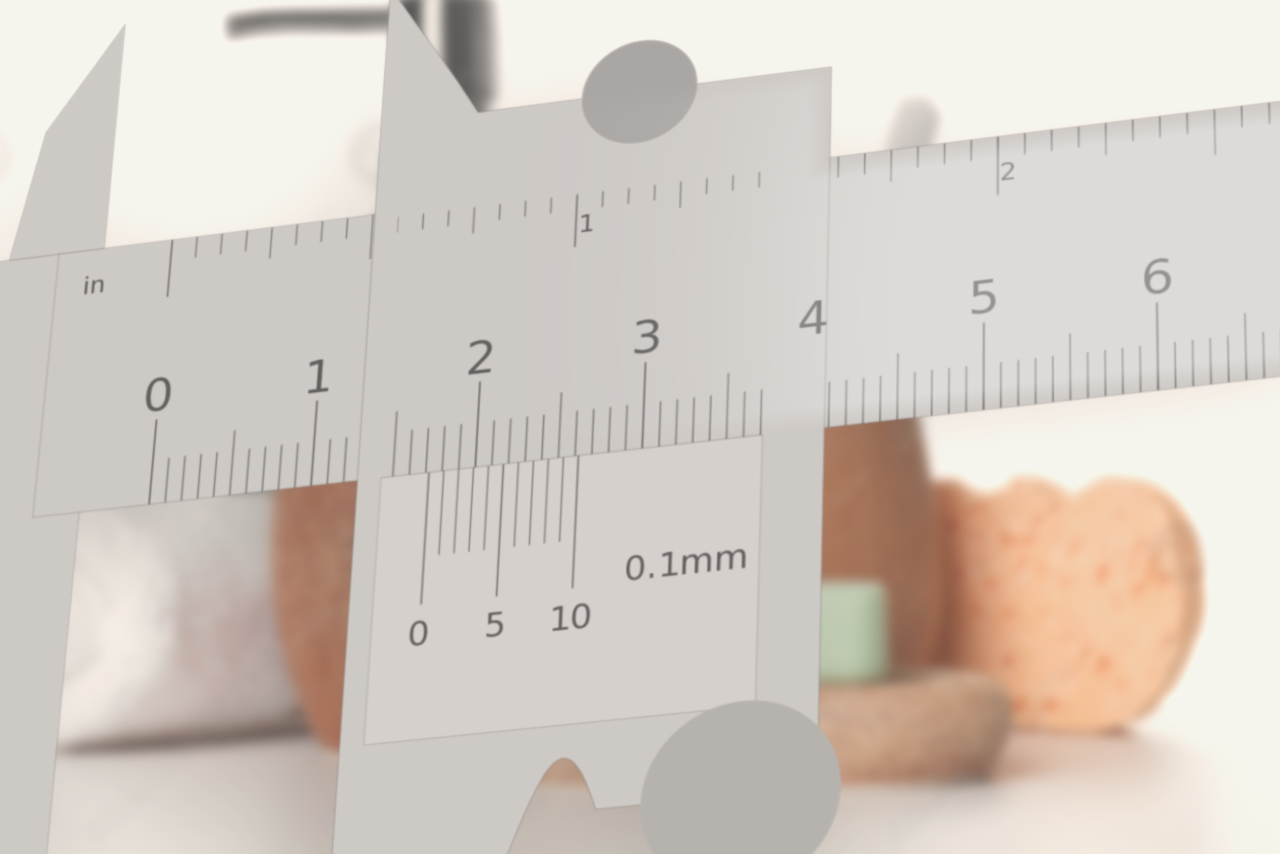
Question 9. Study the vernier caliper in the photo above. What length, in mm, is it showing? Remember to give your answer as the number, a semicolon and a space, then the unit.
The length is 17.2; mm
